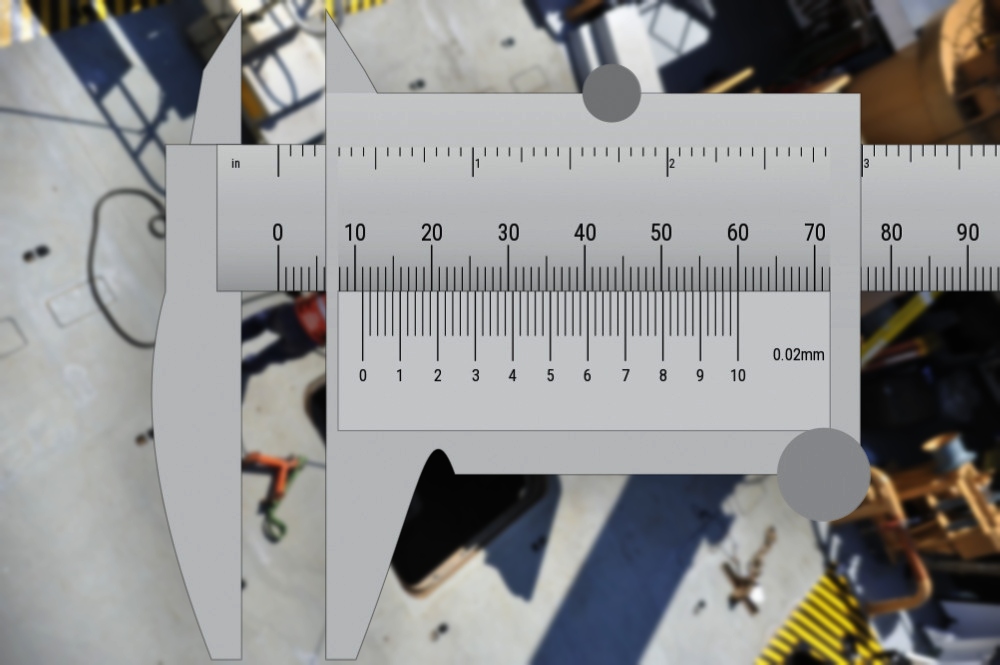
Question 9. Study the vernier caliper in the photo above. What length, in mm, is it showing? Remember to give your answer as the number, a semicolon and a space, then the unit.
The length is 11.0; mm
